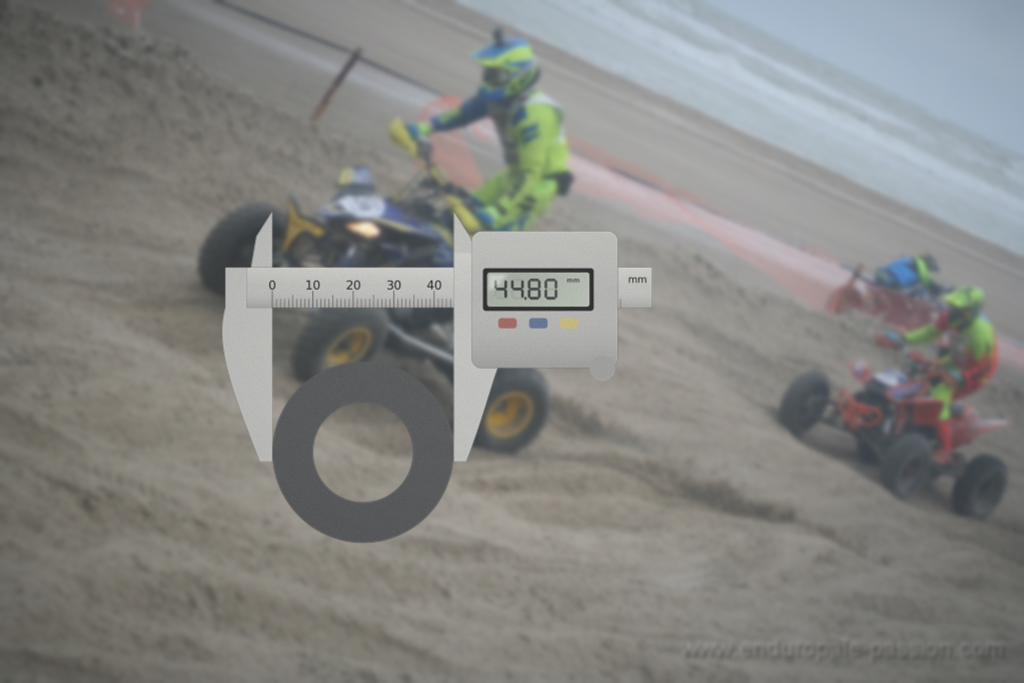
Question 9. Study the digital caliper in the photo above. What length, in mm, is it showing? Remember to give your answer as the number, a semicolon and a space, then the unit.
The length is 44.80; mm
